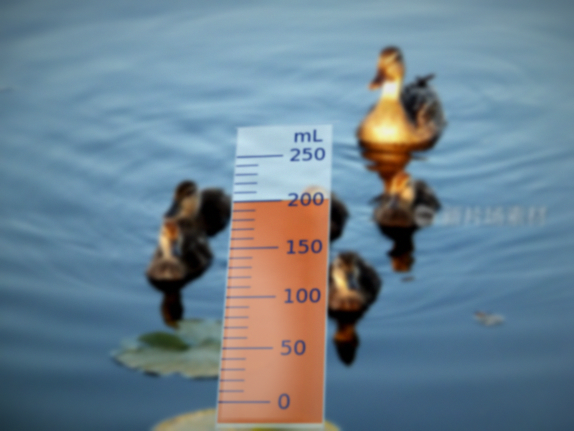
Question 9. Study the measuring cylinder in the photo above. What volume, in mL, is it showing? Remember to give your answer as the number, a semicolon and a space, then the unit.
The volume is 200; mL
